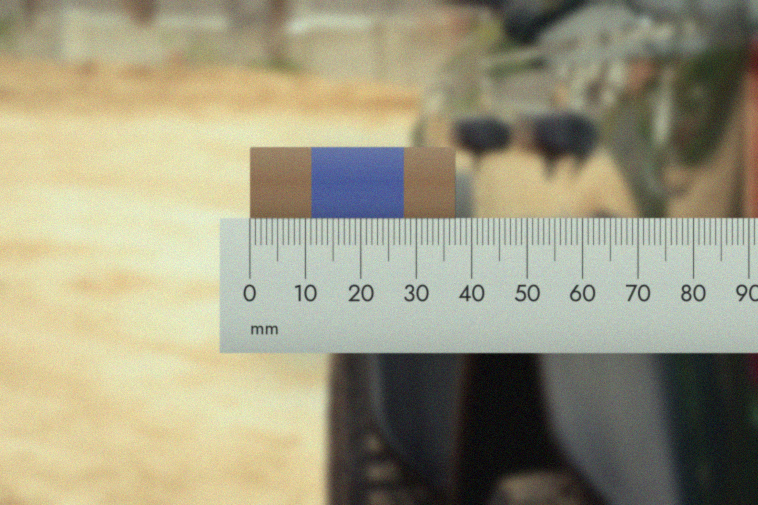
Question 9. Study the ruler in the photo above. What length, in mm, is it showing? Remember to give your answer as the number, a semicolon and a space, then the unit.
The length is 37; mm
